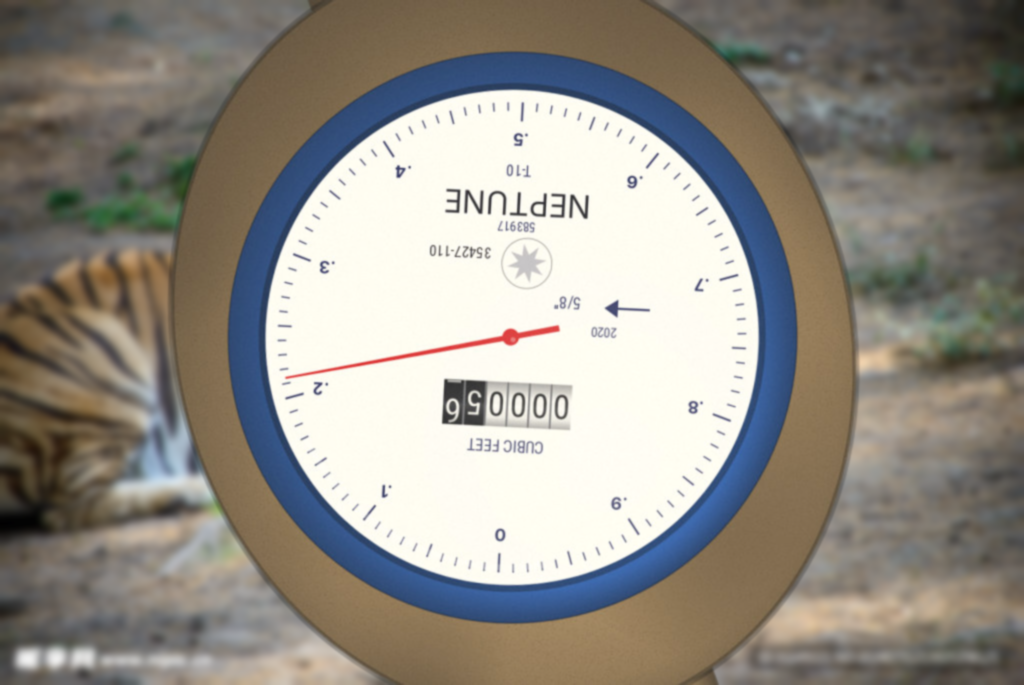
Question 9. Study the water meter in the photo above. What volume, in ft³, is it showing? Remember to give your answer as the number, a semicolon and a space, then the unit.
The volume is 56.21; ft³
